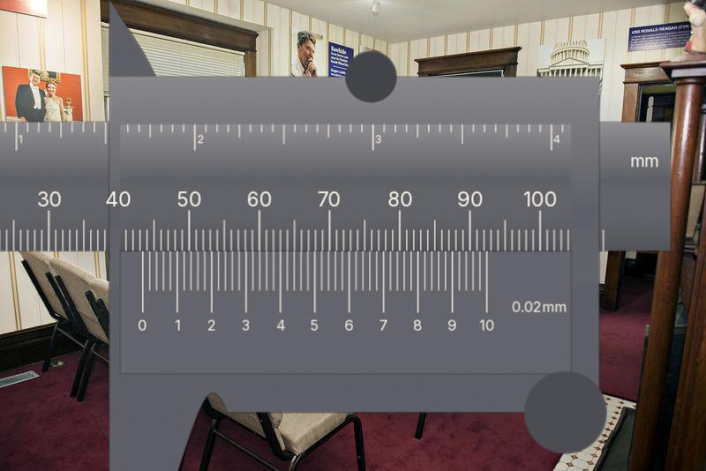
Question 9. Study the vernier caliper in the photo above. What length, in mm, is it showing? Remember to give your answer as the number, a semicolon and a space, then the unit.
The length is 43.4; mm
